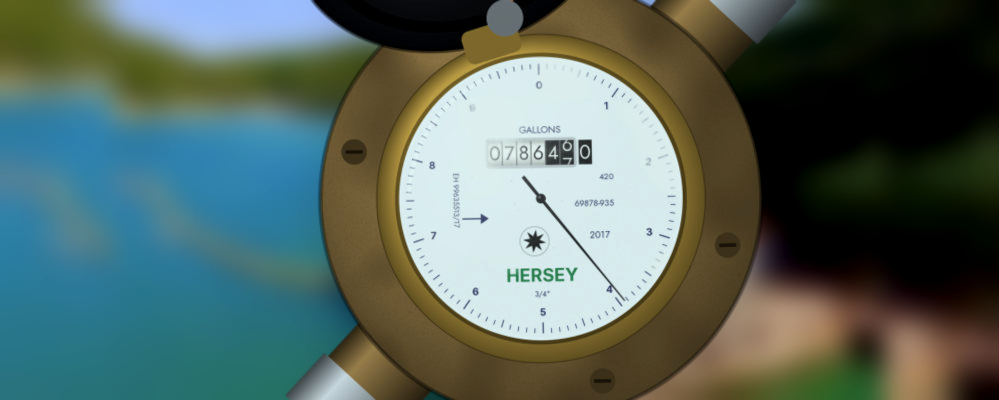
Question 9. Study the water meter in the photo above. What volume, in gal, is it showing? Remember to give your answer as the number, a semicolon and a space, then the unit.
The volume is 786463.9; gal
